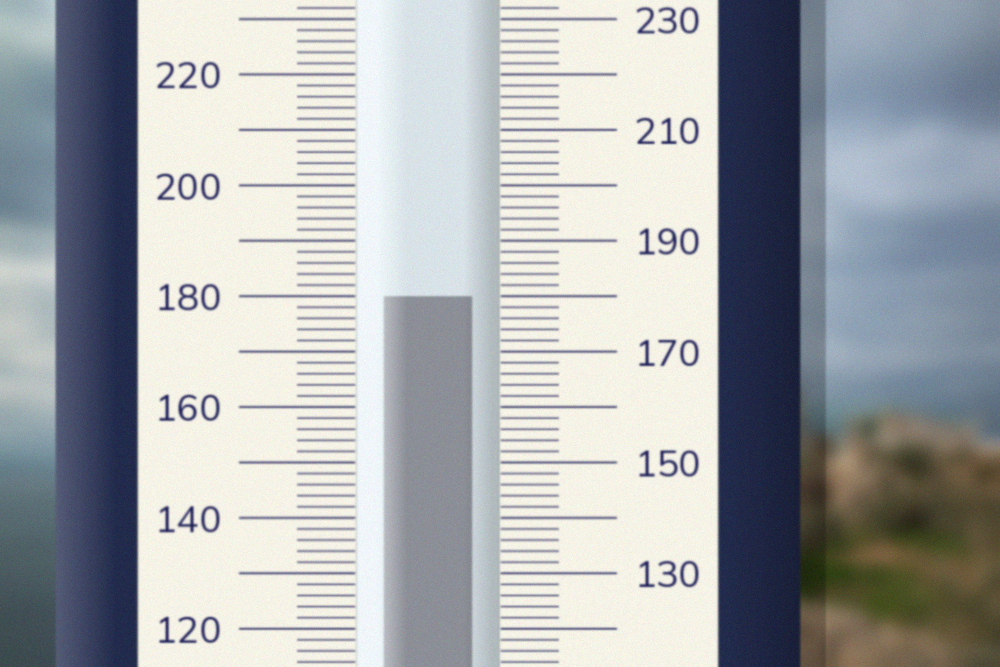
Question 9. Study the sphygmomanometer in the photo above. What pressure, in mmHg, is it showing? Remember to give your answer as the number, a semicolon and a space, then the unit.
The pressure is 180; mmHg
